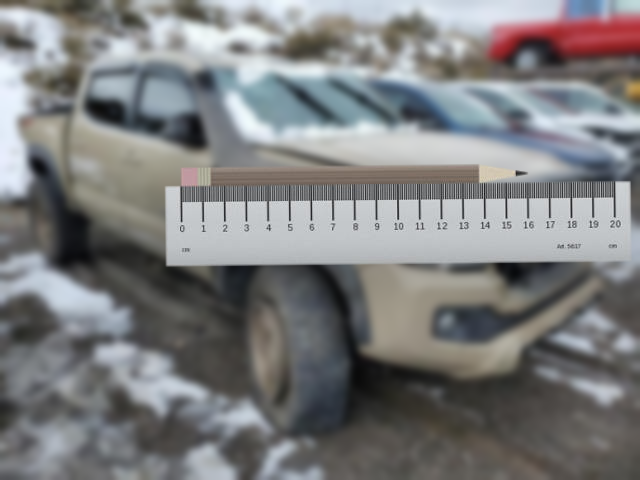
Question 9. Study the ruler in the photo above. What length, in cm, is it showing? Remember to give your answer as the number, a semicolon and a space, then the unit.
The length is 16; cm
